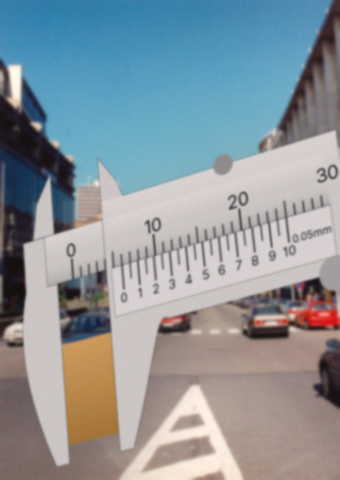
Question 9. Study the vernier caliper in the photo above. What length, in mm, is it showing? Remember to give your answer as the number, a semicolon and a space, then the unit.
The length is 6.0; mm
